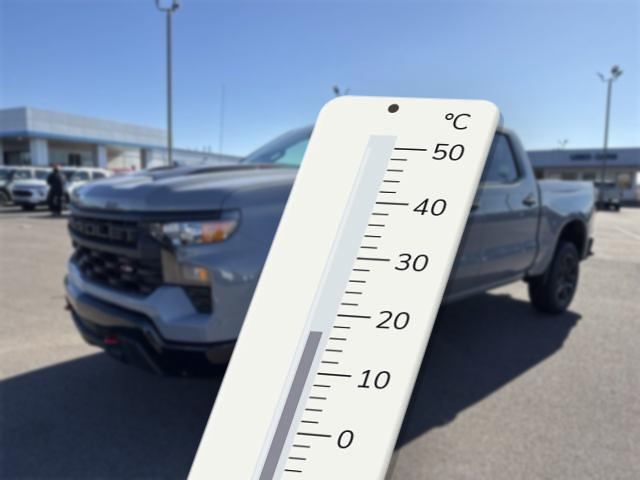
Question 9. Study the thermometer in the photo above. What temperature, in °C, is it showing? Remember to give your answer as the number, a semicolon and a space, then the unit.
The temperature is 17; °C
